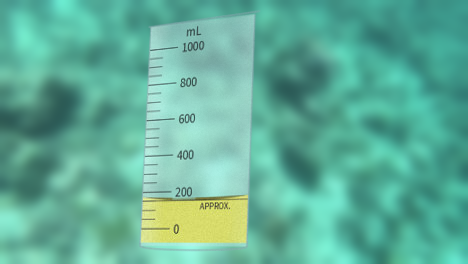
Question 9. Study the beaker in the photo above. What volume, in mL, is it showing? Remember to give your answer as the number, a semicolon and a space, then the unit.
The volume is 150; mL
